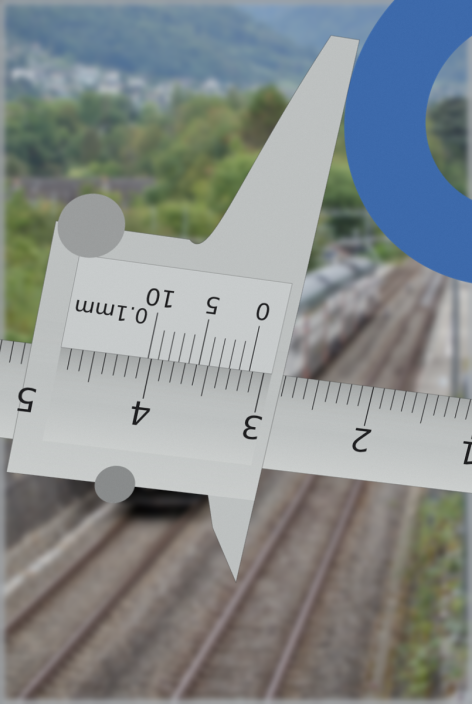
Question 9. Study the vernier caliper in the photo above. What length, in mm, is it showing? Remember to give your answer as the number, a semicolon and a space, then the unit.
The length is 31.3; mm
